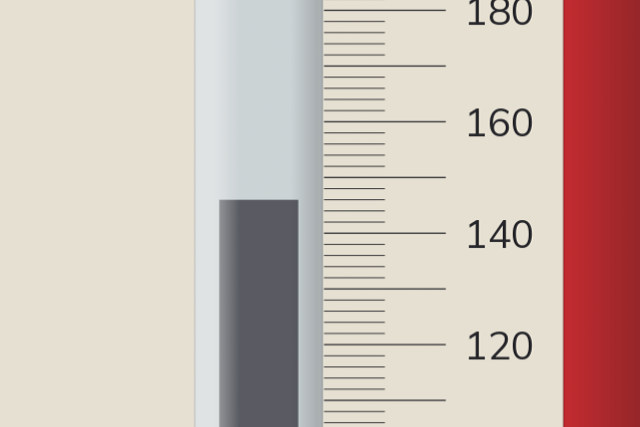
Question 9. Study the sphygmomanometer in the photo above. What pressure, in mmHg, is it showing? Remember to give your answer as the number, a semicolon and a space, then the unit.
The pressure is 146; mmHg
